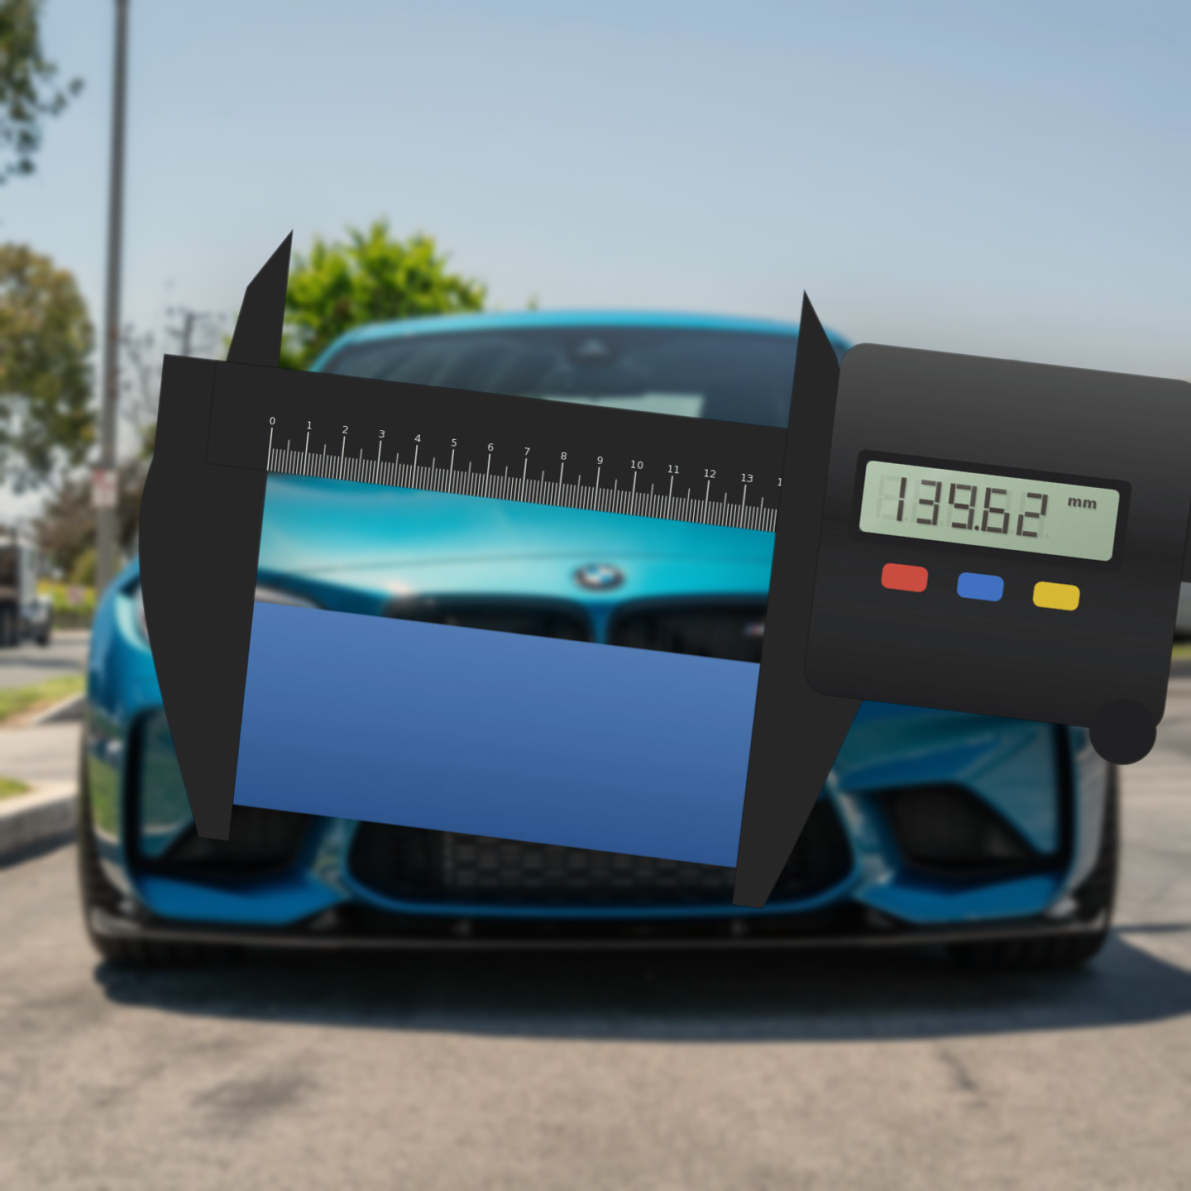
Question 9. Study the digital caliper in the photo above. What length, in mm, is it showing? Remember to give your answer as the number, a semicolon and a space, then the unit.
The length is 139.62; mm
